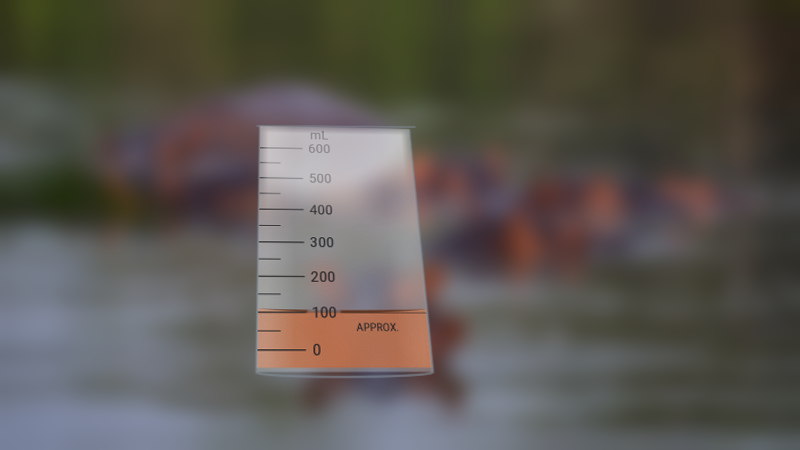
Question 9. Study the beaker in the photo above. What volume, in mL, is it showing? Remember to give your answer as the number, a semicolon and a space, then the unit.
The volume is 100; mL
